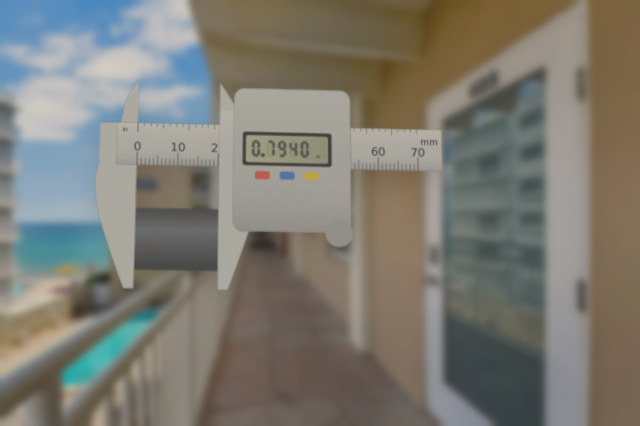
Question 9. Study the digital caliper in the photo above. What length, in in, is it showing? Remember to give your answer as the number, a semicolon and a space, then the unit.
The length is 0.7940; in
